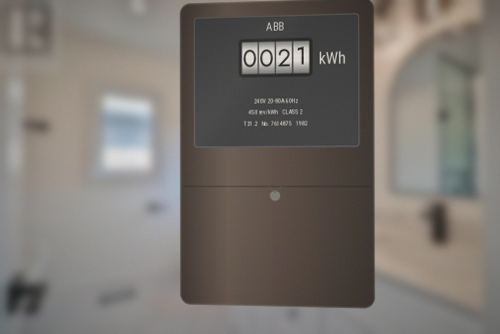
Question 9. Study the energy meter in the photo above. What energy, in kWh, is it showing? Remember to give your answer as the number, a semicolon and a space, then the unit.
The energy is 21; kWh
